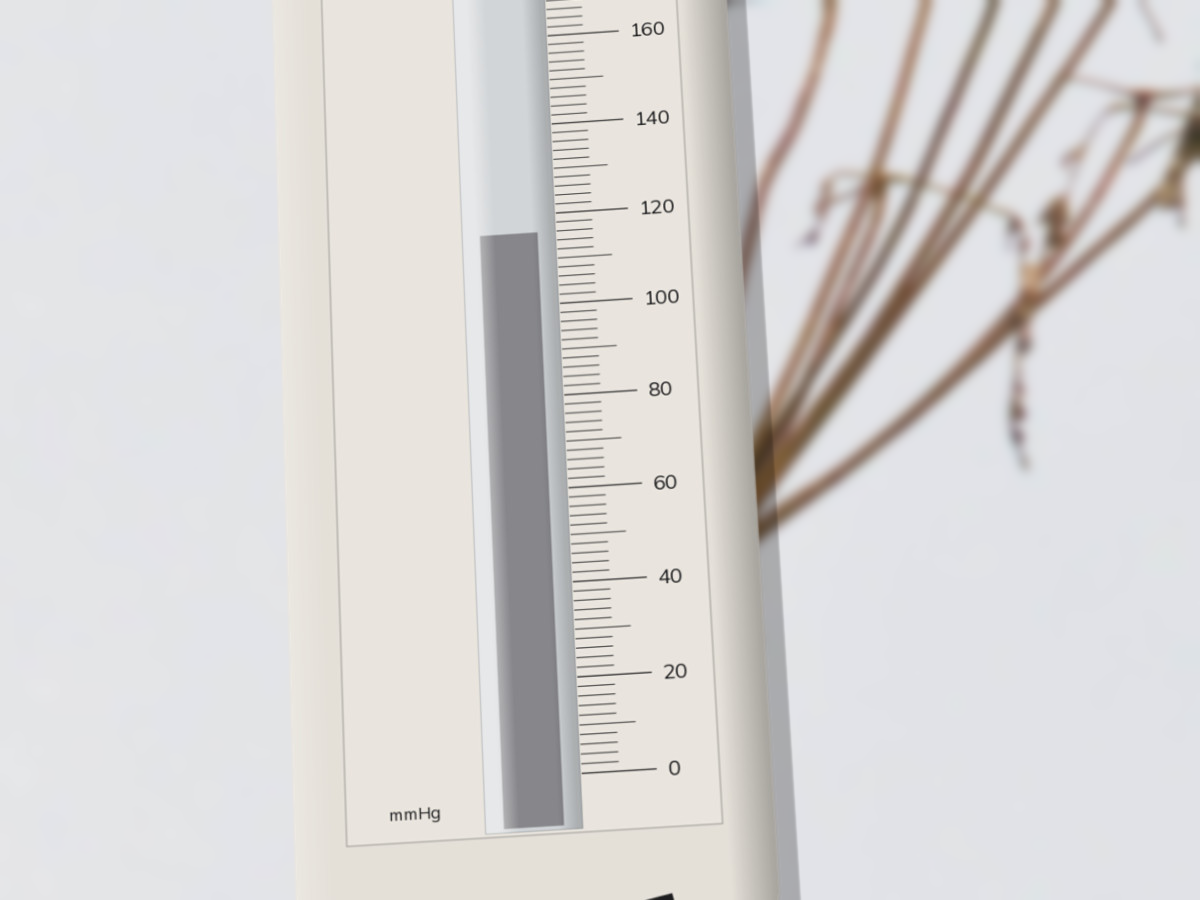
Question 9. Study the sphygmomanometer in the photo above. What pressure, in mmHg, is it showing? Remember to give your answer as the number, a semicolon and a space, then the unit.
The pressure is 116; mmHg
